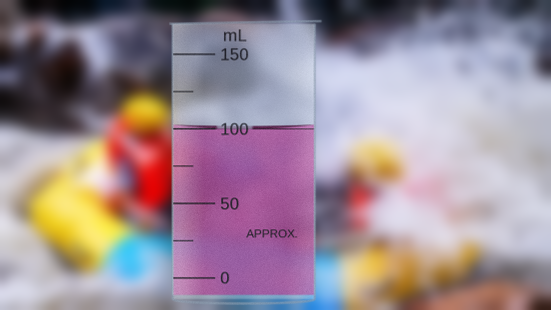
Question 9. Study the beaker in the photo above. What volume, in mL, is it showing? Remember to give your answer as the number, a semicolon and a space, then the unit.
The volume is 100; mL
